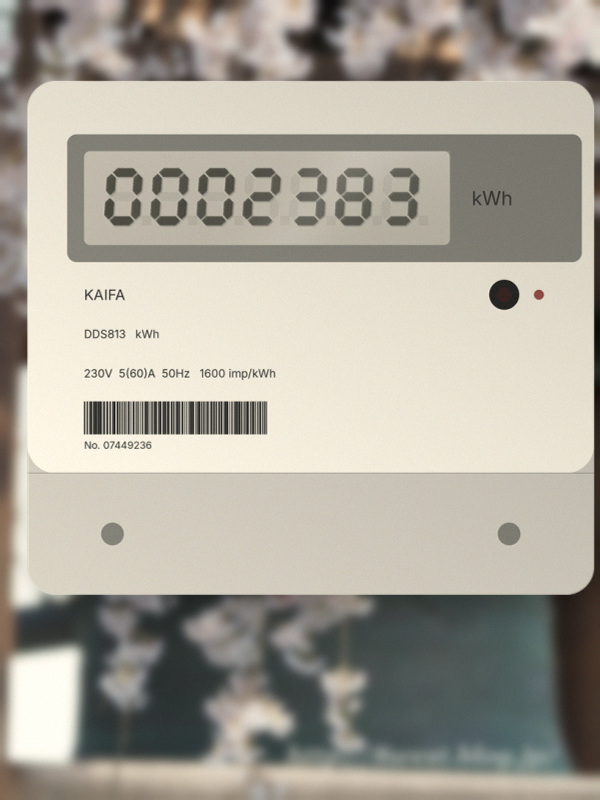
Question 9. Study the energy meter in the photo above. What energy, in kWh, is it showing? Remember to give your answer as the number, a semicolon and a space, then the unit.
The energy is 2383; kWh
